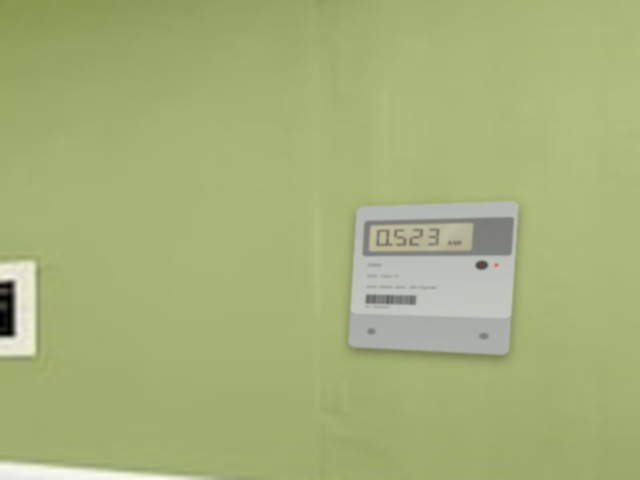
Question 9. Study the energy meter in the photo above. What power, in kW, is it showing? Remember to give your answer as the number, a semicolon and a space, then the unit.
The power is 0.523; kW
